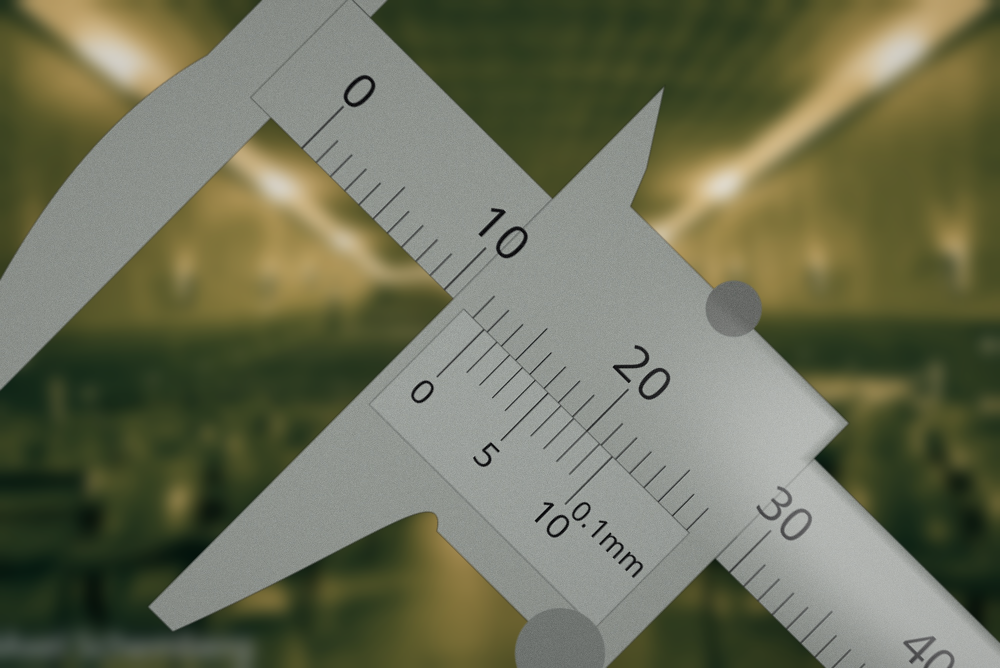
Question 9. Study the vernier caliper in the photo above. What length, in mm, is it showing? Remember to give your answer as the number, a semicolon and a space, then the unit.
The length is 12.8; mm
